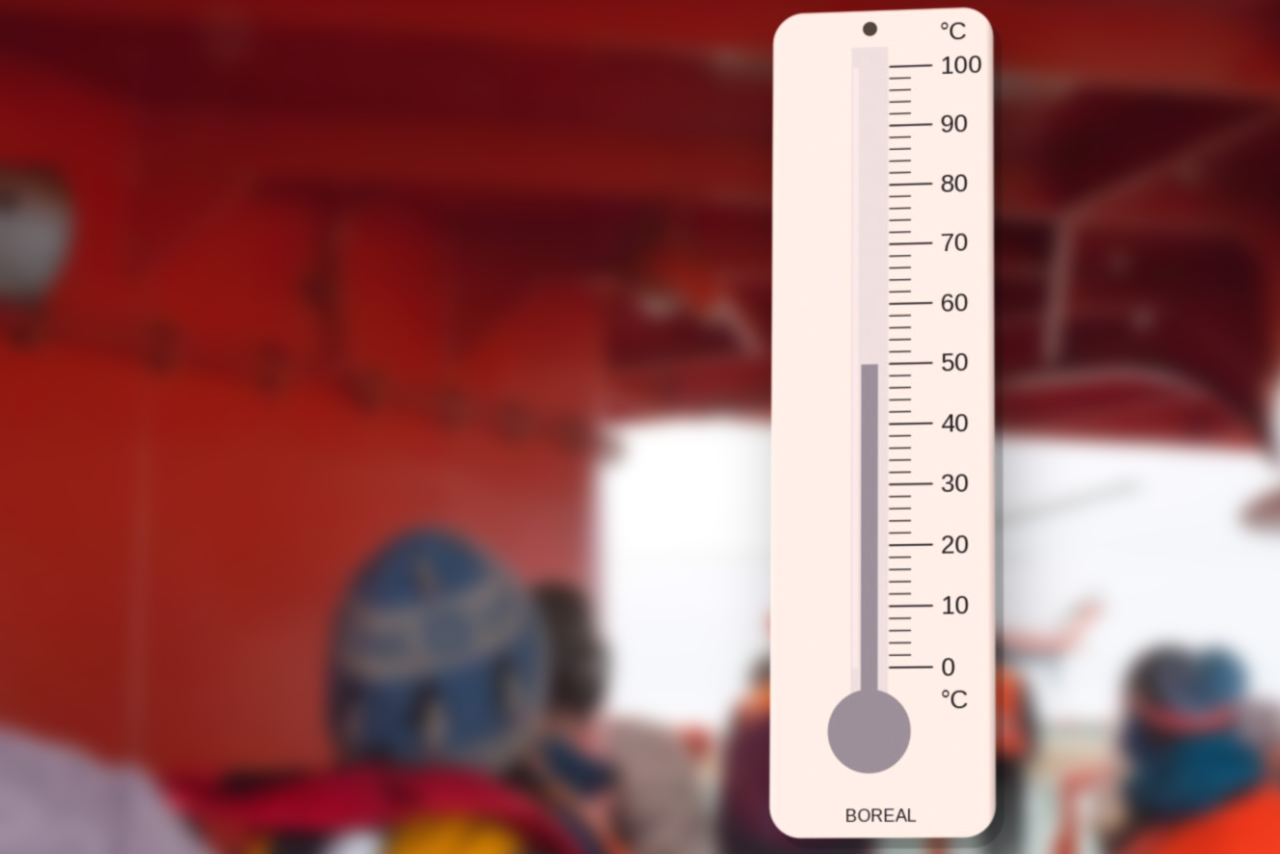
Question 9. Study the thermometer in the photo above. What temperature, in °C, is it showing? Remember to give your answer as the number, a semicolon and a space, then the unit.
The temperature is 50; °C
